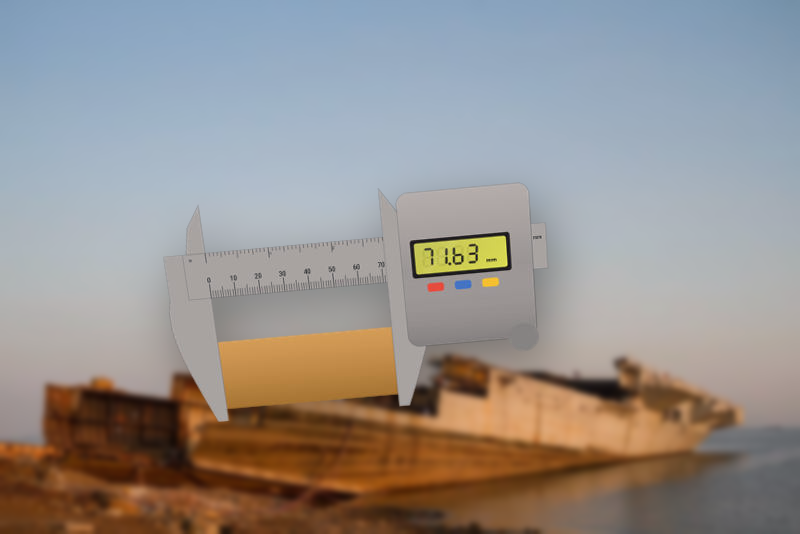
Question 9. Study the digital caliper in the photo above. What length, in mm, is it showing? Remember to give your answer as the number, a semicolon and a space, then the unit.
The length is 71.63; mm
